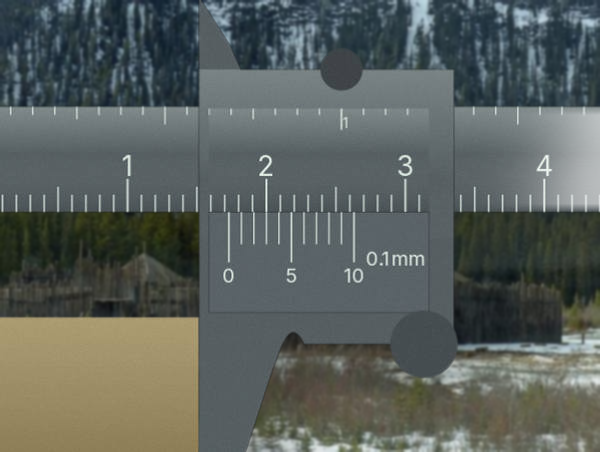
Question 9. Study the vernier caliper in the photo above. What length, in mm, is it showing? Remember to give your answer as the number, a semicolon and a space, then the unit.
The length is 17.3; mm
